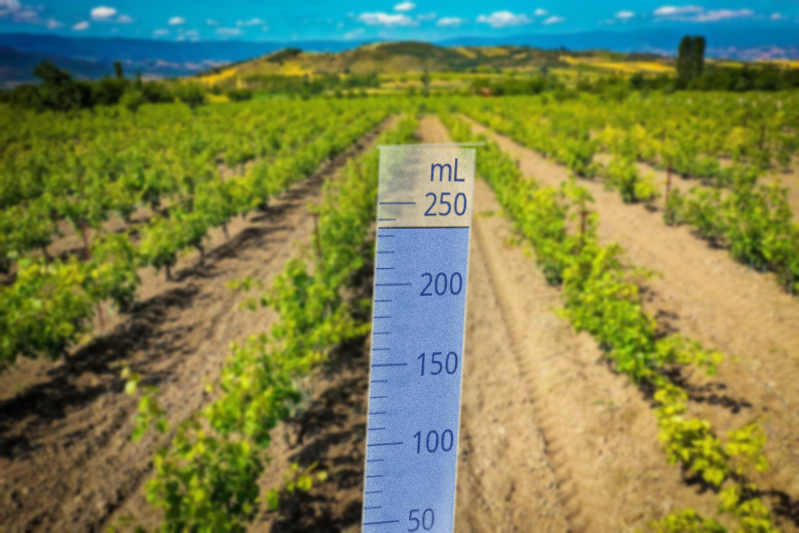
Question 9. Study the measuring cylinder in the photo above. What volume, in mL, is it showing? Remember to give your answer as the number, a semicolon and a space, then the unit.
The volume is 235; mL
